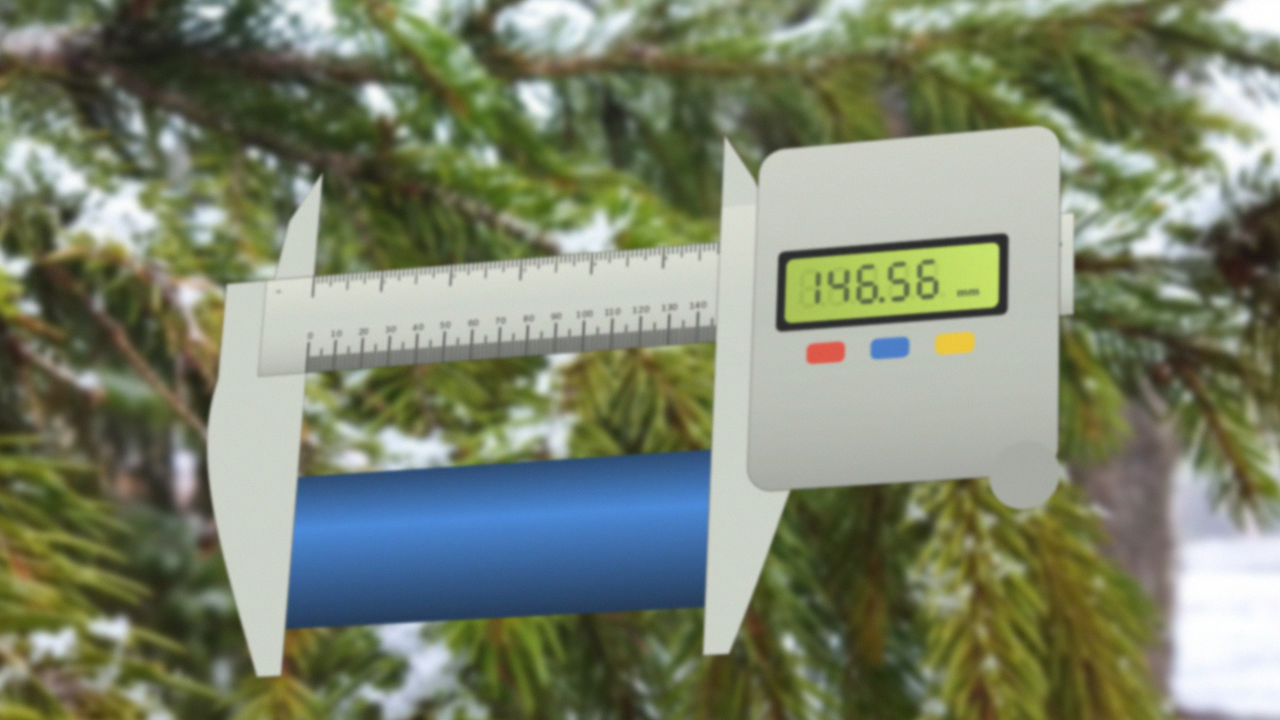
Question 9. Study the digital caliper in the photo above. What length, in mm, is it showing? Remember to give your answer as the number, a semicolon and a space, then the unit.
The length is 146.56; mm
